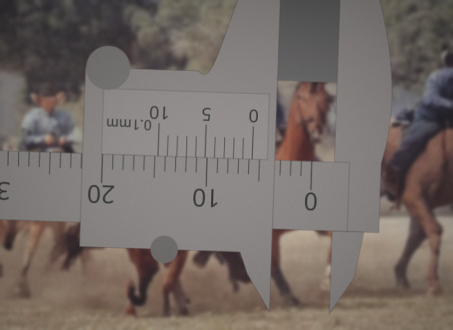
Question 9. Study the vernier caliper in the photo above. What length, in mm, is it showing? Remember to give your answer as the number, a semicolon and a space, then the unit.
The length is 5.7; mm
